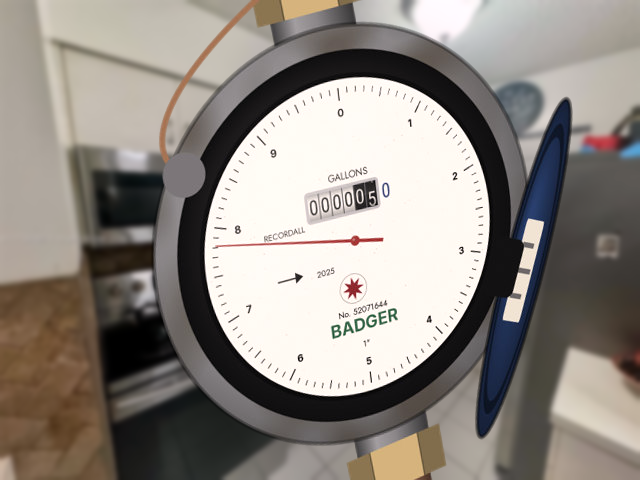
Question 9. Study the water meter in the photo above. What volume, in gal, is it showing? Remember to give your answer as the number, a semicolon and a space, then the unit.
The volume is 47.8; gal
